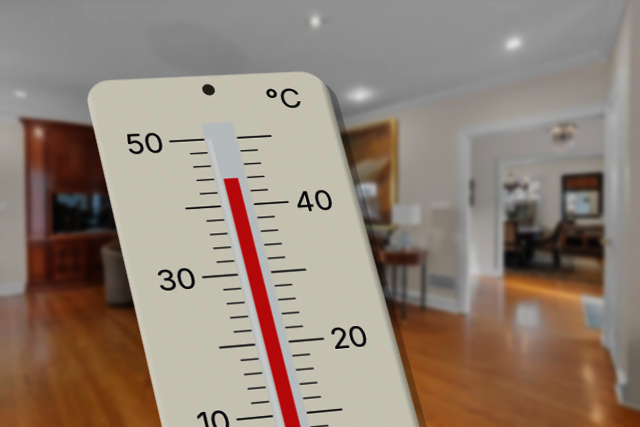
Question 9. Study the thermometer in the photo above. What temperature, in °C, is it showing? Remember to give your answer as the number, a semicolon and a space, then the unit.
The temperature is 44; °C
